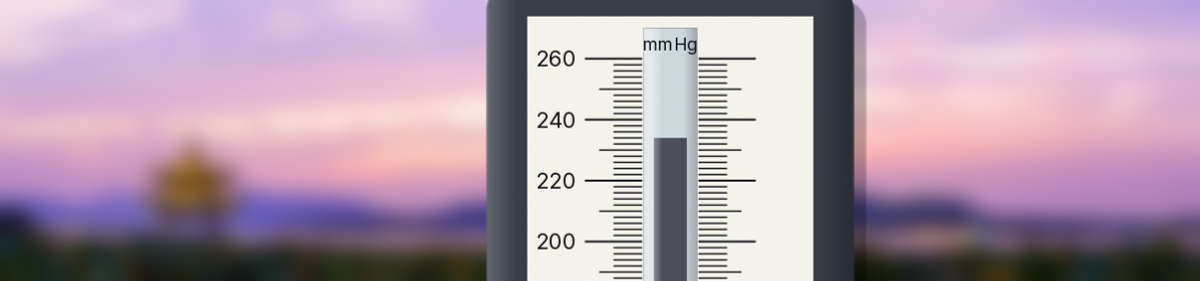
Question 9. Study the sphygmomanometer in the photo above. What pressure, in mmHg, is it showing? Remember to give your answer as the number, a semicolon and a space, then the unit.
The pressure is 234; mmHg
